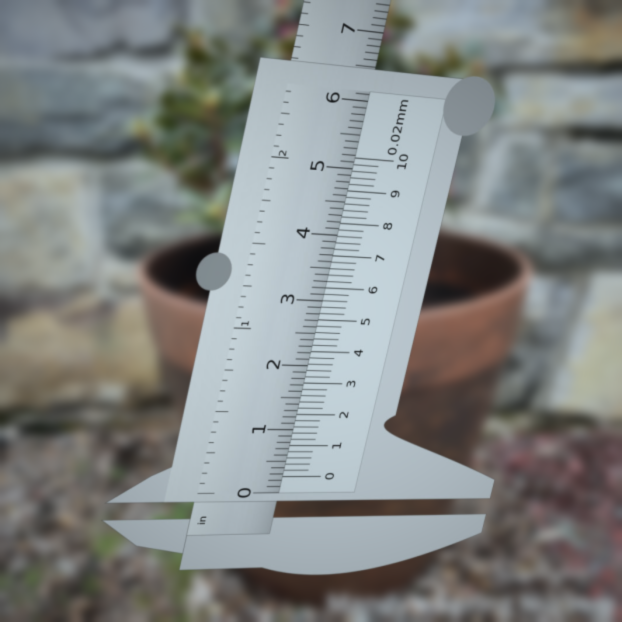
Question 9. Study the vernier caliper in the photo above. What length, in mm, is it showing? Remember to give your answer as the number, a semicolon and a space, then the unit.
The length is 2.6; mm
